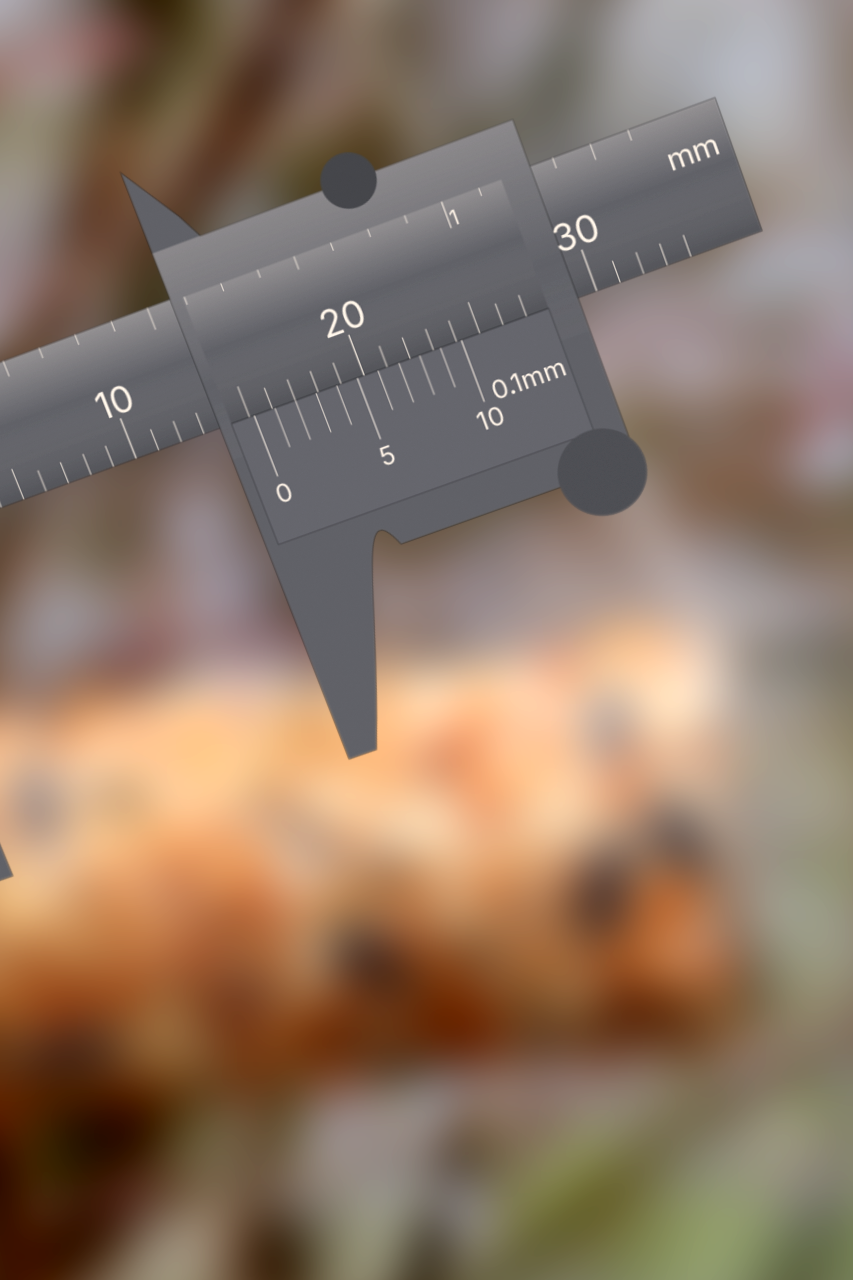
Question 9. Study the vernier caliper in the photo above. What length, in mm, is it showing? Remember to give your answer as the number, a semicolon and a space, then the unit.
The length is 15.2; mm
